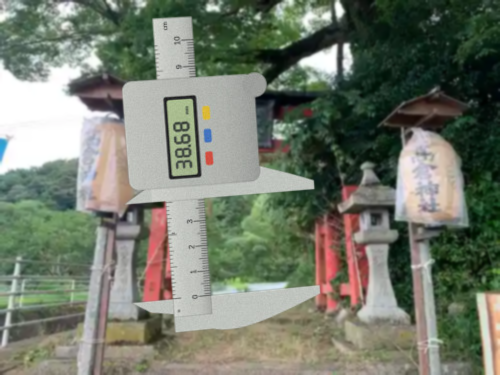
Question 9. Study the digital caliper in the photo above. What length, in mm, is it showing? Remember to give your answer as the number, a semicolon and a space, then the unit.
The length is 38.68; mm
